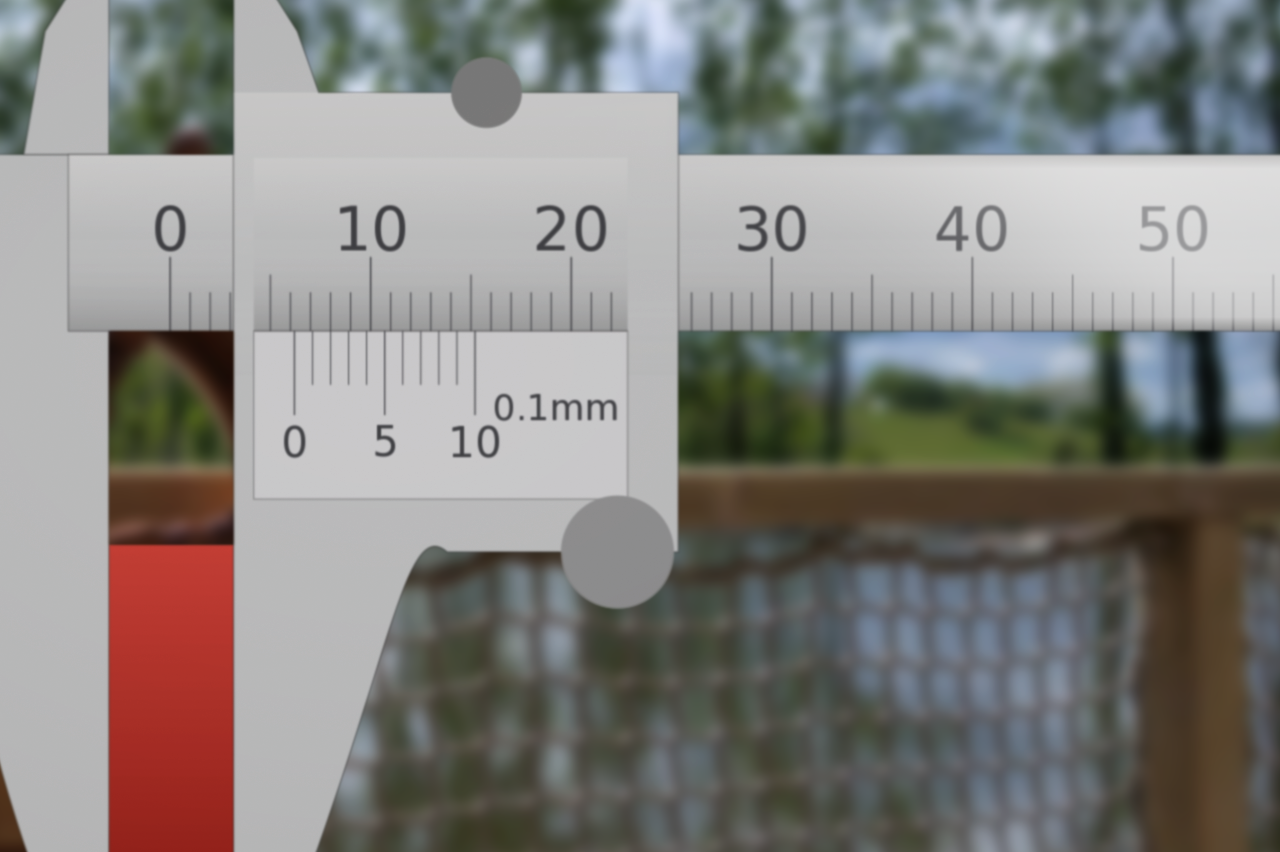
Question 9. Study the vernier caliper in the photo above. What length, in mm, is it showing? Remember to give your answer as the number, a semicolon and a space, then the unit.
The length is 6.2; mm
